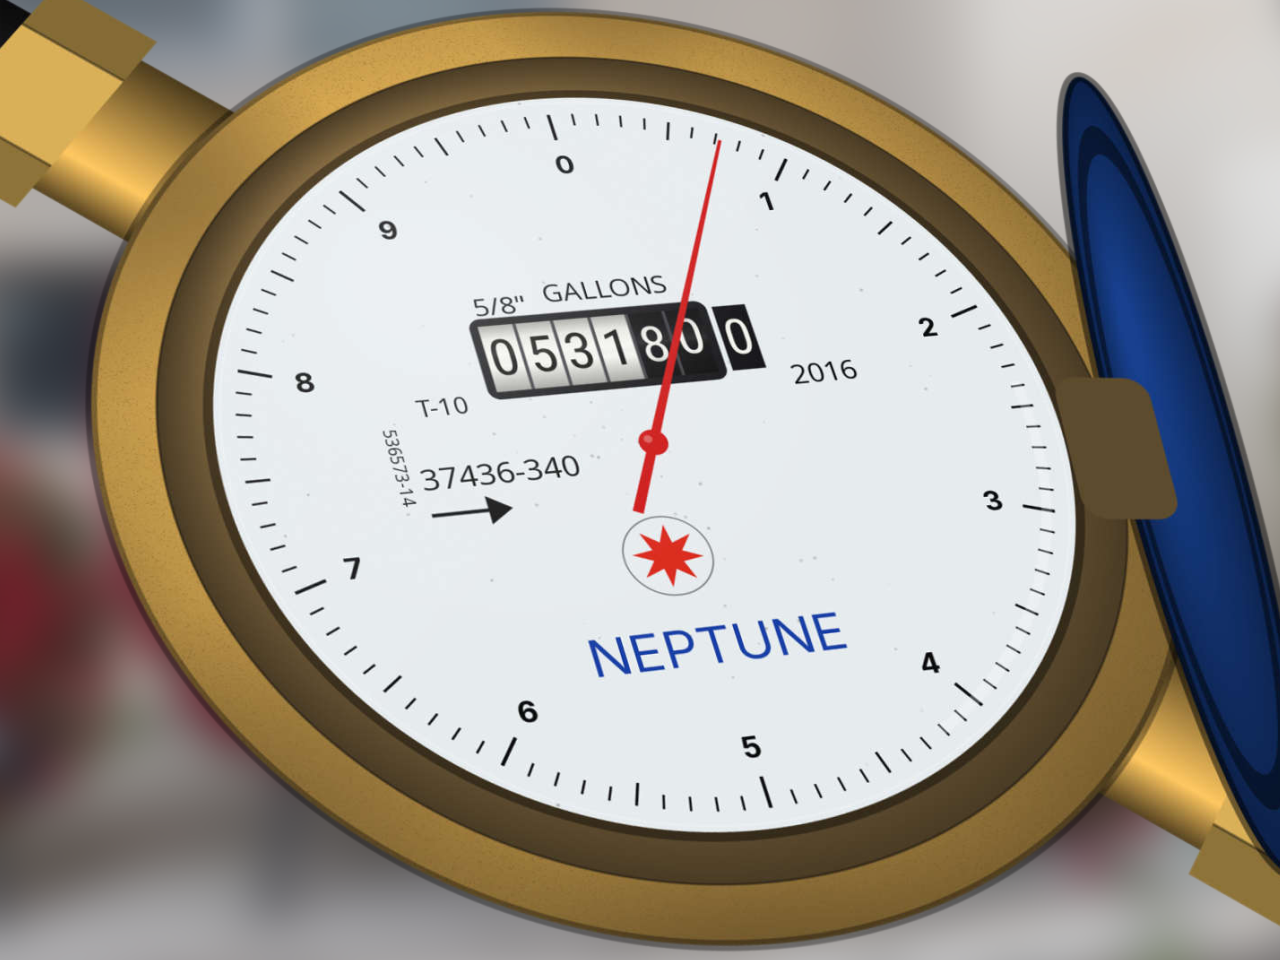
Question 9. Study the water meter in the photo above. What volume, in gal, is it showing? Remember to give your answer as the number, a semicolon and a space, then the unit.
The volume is 531800.7; gal
